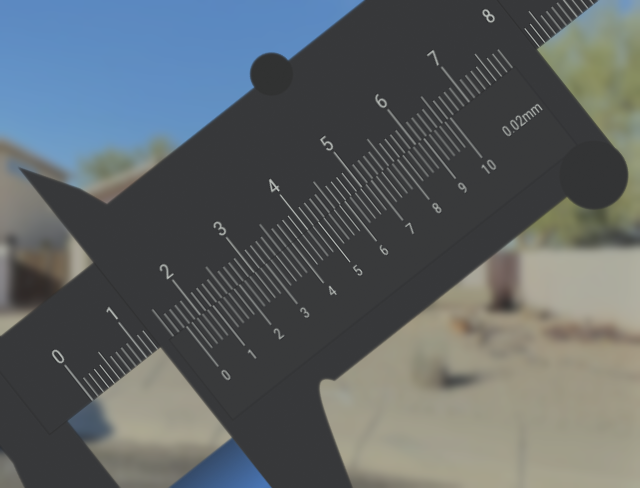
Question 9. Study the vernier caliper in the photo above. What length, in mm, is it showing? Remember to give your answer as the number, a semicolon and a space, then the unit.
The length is 17.4; mm
